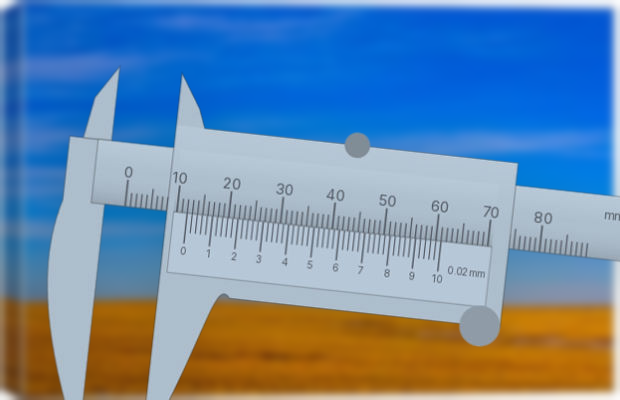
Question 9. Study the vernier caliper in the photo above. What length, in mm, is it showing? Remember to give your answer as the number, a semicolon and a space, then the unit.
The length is 12.0; mm
